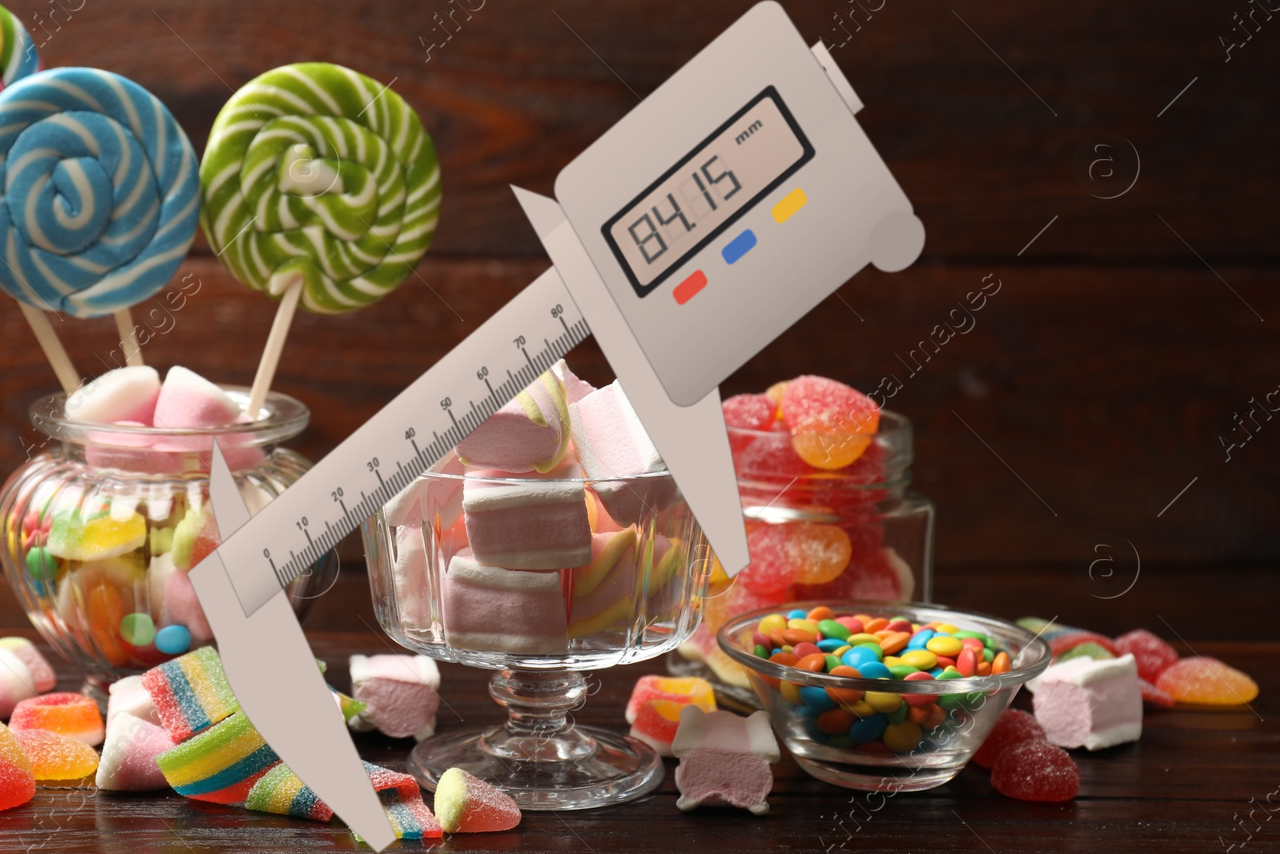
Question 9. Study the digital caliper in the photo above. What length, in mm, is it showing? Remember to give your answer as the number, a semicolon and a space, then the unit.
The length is 84.15; mm
